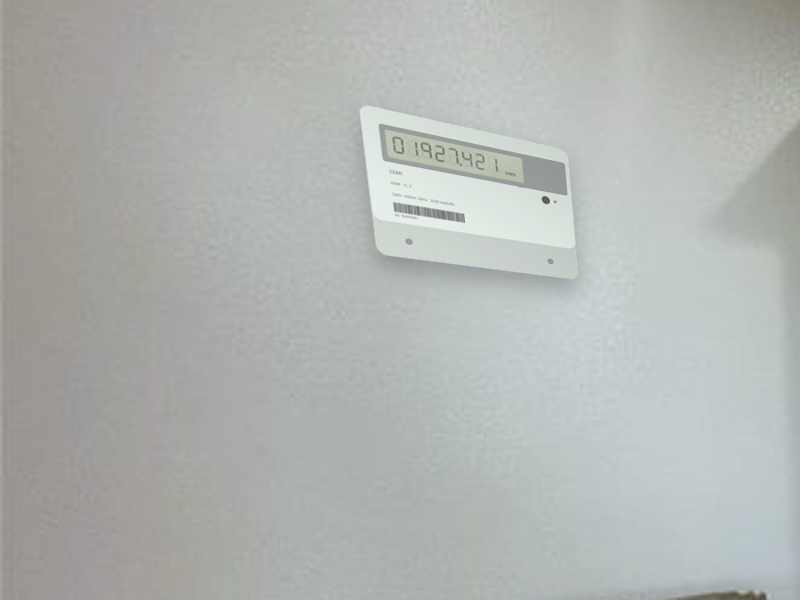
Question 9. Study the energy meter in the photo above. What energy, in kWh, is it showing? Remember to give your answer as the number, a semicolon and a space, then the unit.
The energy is 1927.421; kWh
